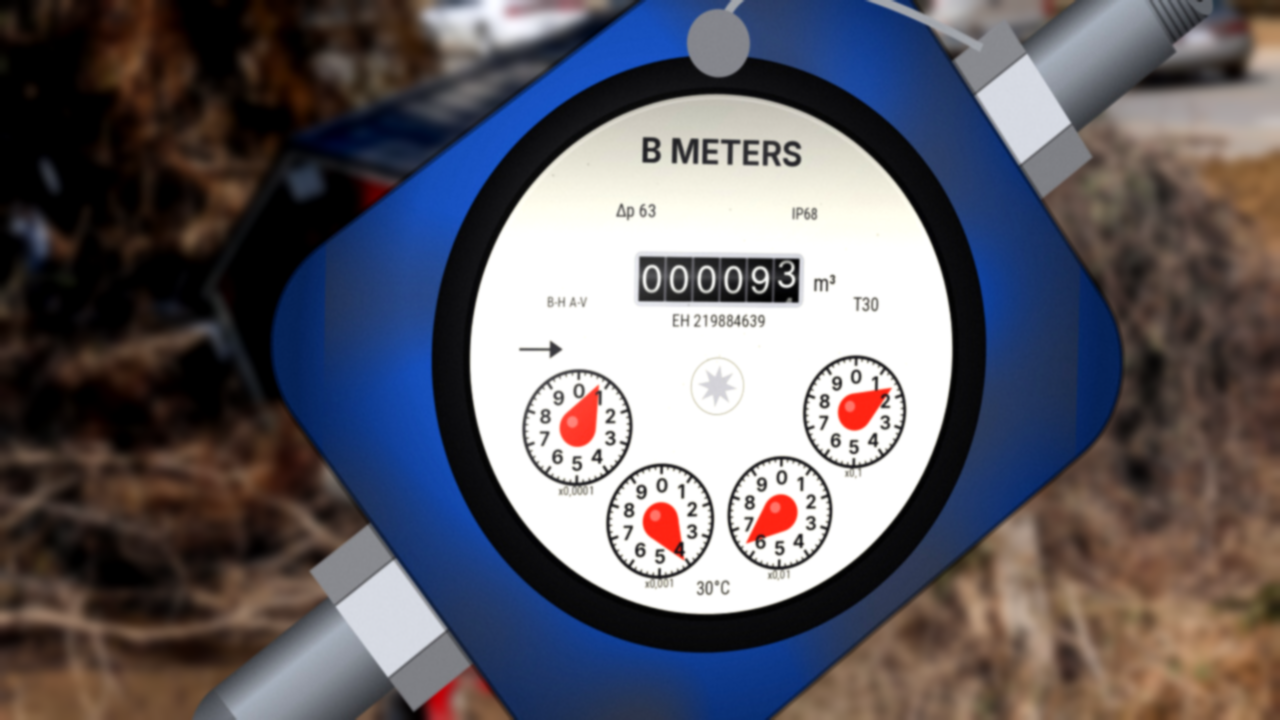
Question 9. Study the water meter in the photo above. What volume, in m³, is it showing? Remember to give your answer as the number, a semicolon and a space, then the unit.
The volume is 93.1640; m³
